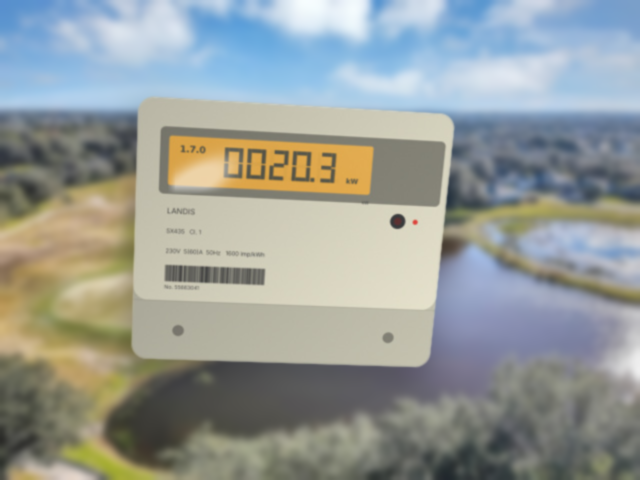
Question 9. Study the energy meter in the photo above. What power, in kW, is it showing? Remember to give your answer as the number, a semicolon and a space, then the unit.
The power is 20.3; kW
